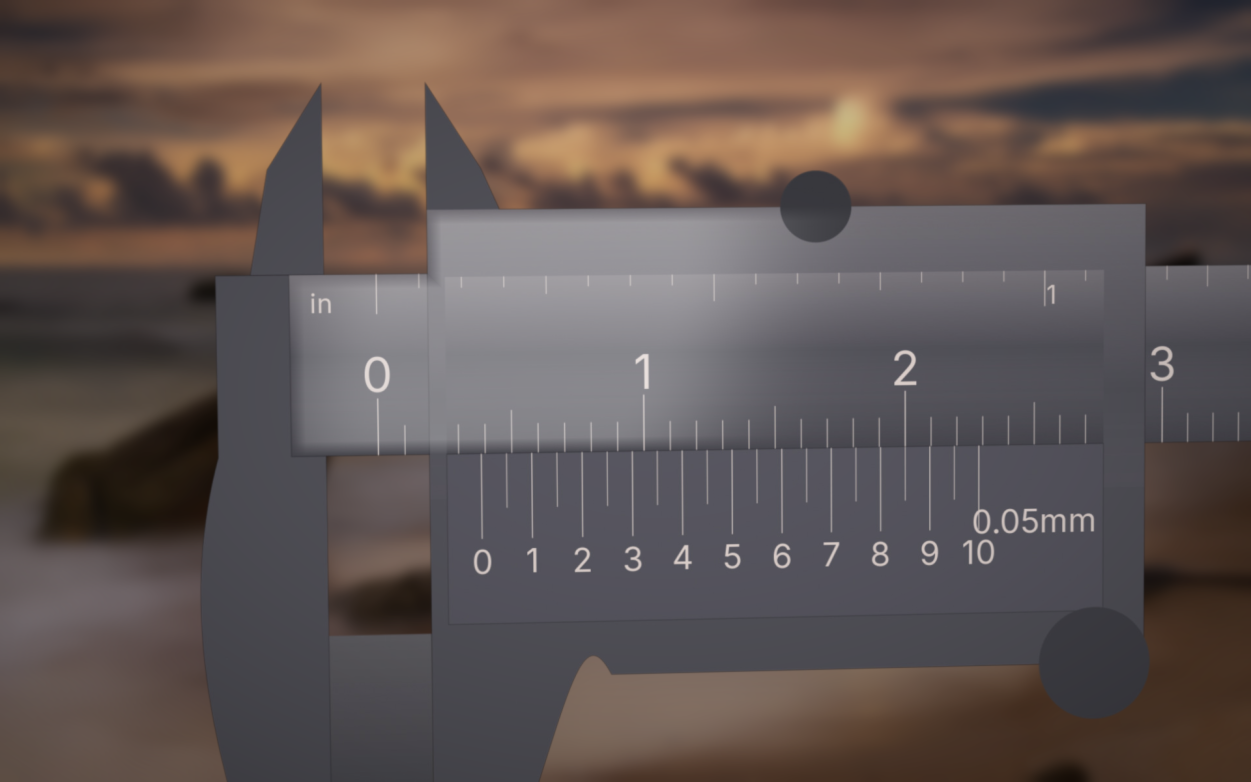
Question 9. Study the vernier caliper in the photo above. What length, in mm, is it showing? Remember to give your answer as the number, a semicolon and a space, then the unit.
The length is 3.85; mm
